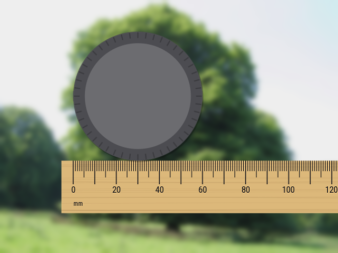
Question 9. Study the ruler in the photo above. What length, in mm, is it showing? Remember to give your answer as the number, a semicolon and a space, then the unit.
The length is 60; mm
